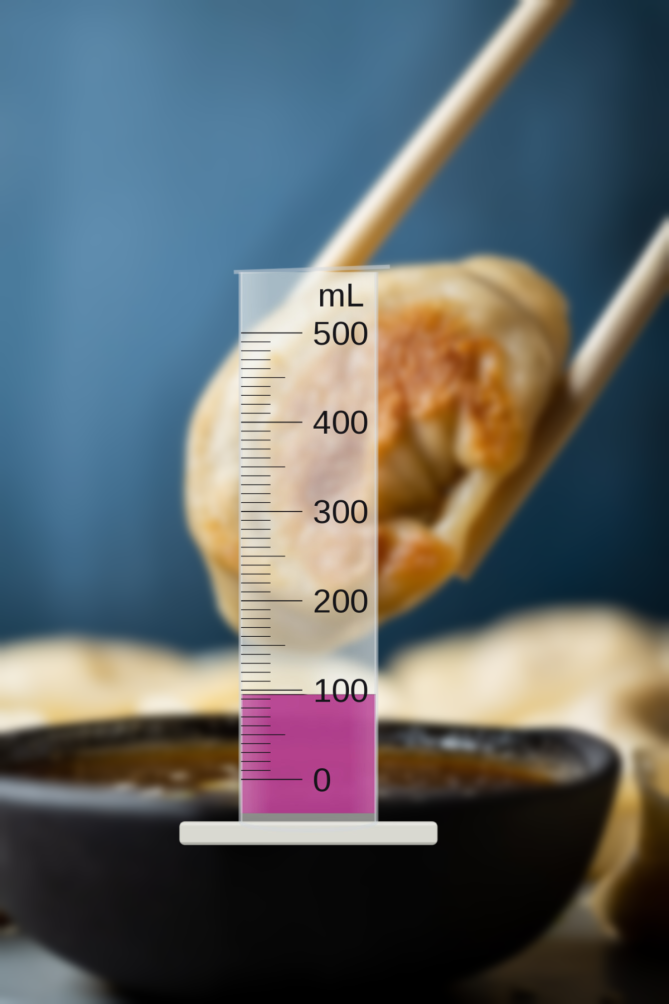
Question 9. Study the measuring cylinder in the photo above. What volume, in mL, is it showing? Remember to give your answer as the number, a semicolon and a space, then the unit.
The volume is 95; mL
